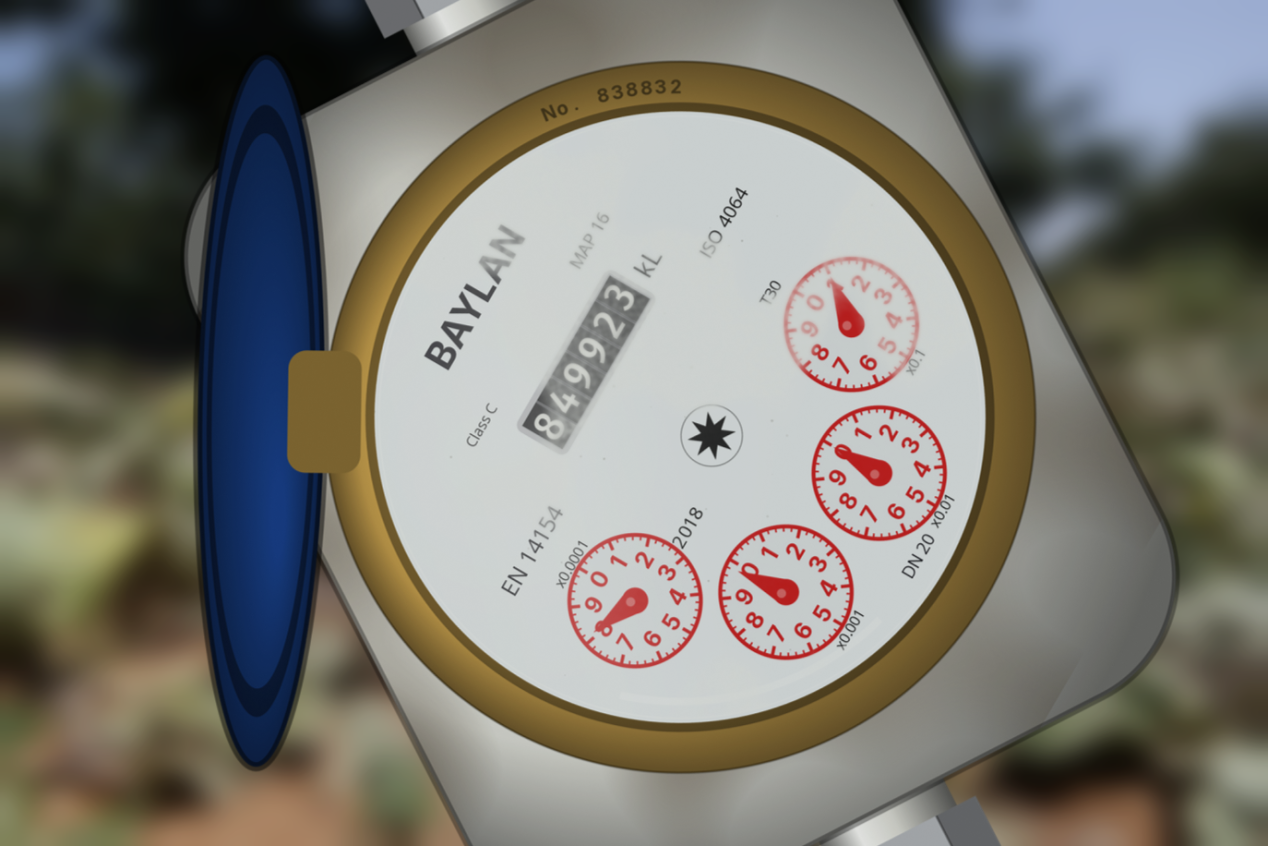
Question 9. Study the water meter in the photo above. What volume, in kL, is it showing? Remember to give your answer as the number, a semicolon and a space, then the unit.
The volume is 849923.0998; kL
